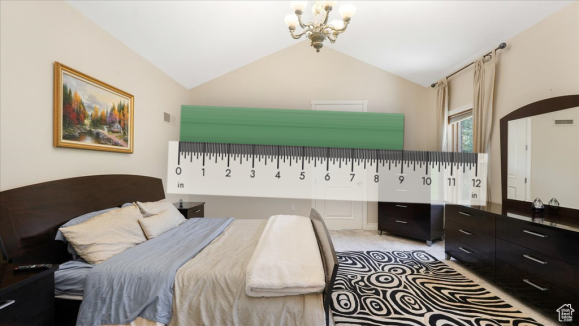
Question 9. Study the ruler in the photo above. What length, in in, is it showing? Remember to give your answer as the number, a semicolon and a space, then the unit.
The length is 9; in
